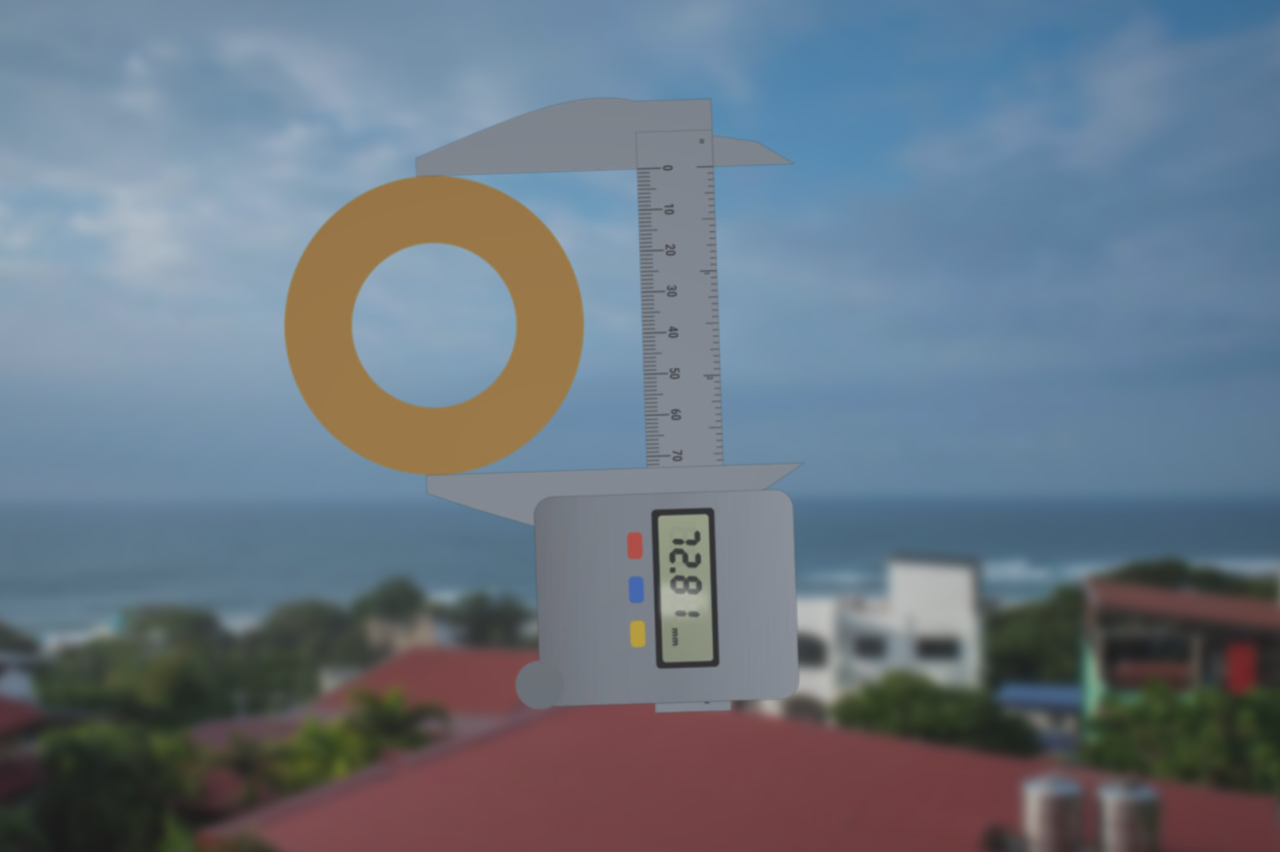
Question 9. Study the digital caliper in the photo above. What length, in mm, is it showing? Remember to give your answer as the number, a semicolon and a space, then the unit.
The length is 72.81; mm
